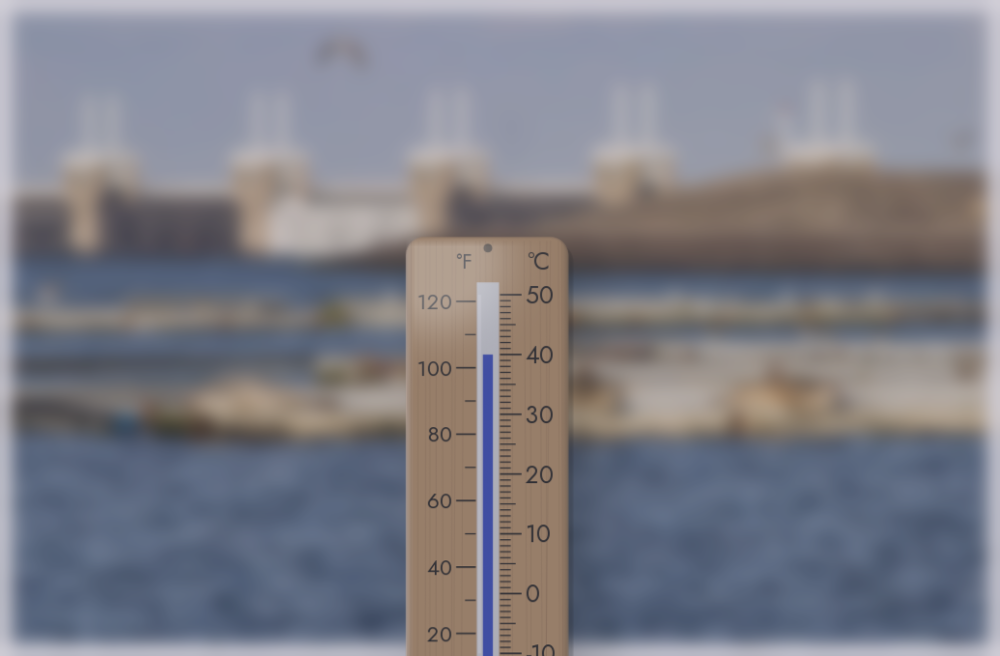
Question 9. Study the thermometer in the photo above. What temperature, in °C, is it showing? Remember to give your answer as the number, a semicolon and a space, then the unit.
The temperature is 40; °C
